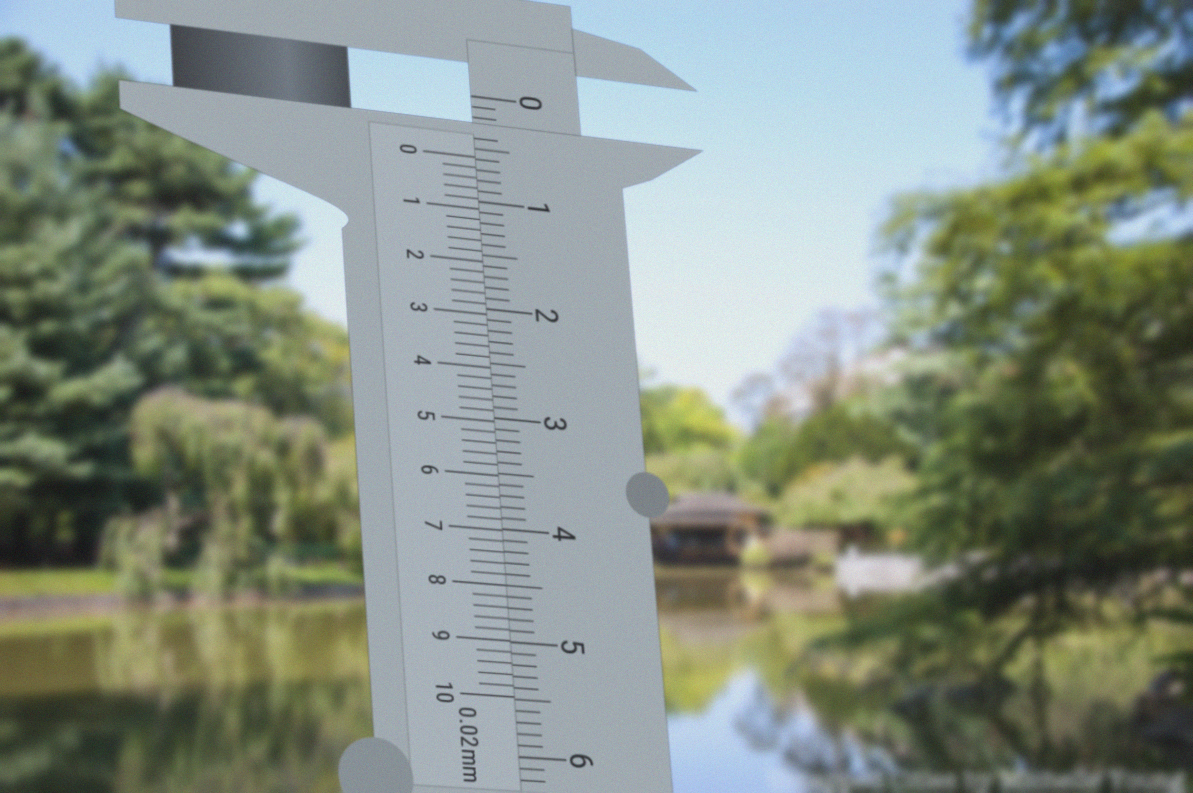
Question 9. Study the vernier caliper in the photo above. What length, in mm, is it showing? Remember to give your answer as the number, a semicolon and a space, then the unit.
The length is 5.8; mm
